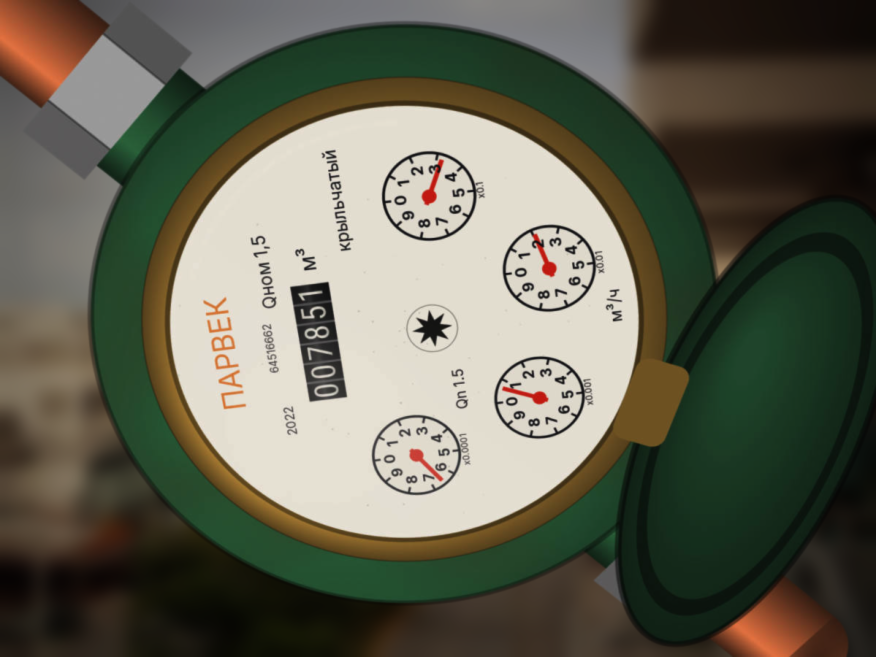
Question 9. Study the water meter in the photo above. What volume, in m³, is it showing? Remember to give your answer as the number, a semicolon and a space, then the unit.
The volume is 7851.3206; m³
